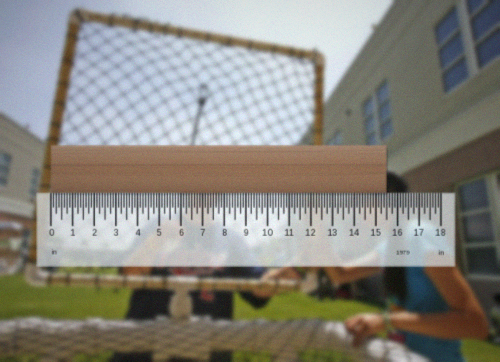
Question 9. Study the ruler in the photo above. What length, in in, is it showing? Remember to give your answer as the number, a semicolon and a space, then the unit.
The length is 15.5; in
